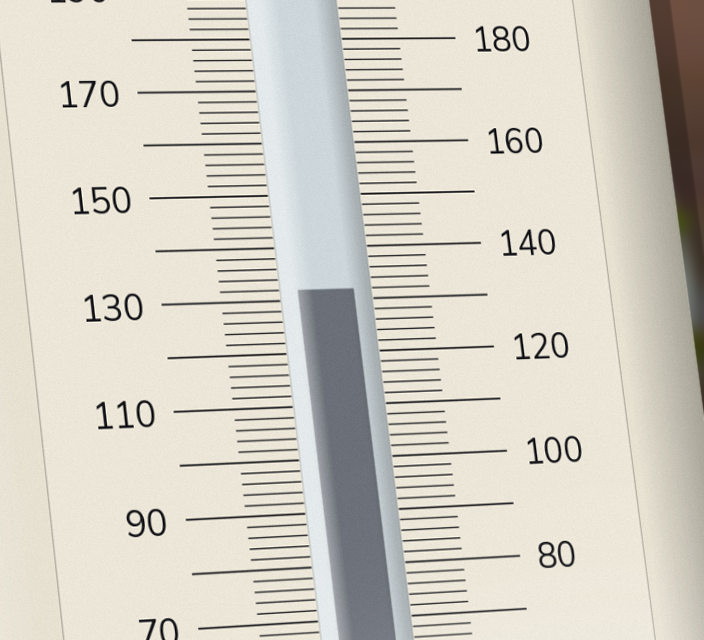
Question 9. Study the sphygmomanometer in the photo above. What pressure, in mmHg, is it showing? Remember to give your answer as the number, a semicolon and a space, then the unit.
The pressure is 132; mmHg
